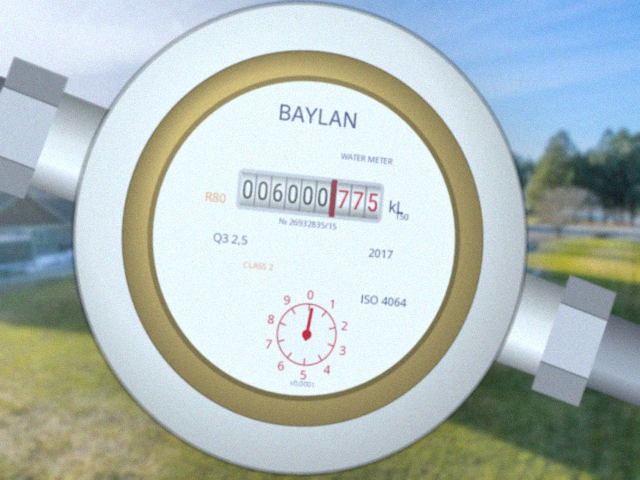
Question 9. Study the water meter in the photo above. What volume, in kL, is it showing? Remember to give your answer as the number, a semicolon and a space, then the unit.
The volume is 6000.7750; kL
